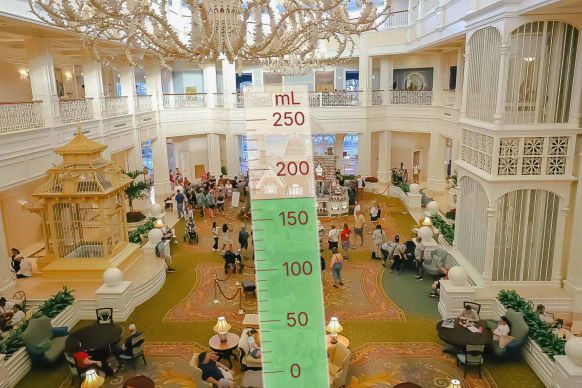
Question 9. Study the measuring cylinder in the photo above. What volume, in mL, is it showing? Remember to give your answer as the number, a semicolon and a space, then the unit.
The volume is 170; mL
